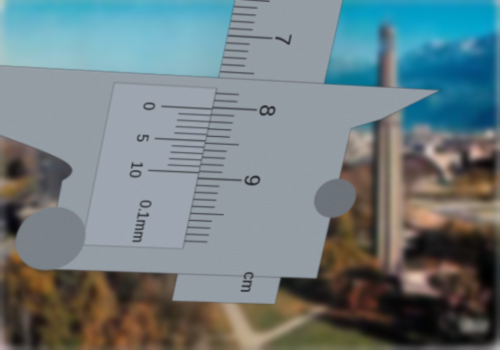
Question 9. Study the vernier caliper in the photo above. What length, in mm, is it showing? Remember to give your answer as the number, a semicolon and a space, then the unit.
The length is 80.2; mm
